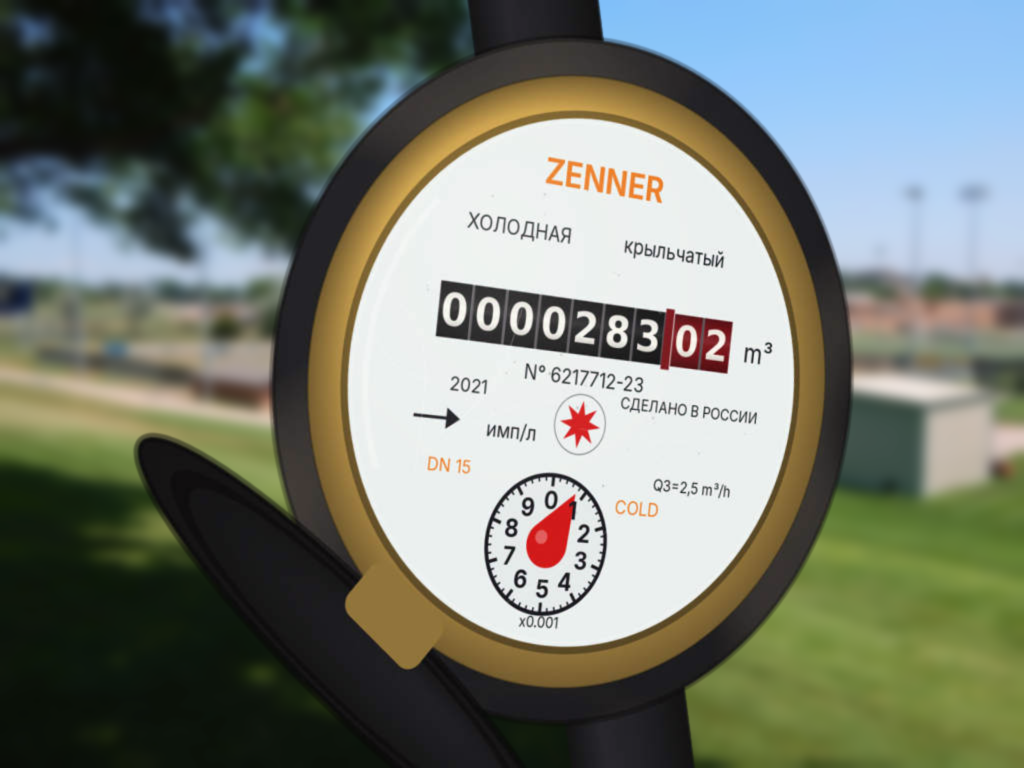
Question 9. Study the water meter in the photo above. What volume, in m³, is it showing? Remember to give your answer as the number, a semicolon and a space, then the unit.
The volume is 283.020; m³
